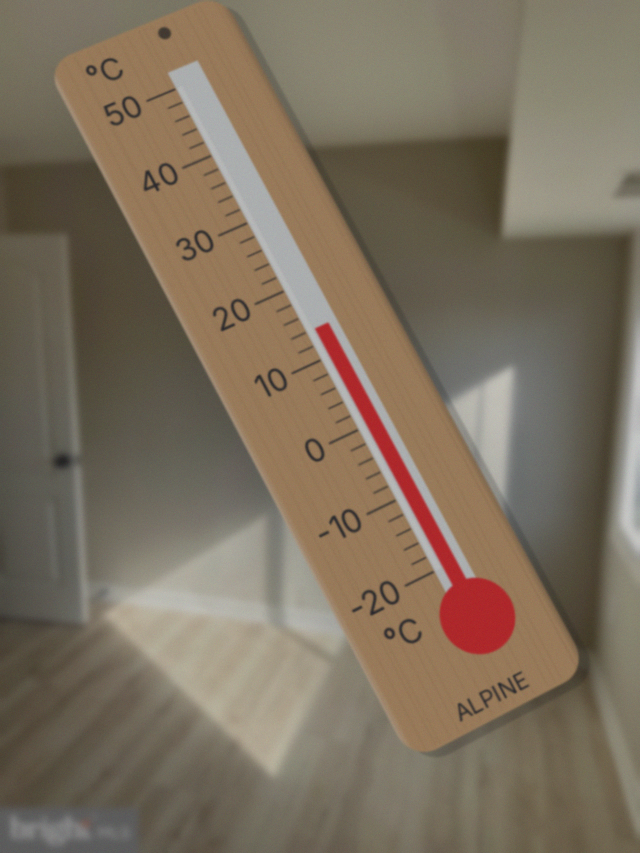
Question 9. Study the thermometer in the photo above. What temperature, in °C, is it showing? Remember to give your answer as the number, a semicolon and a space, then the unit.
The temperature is 14; °C
